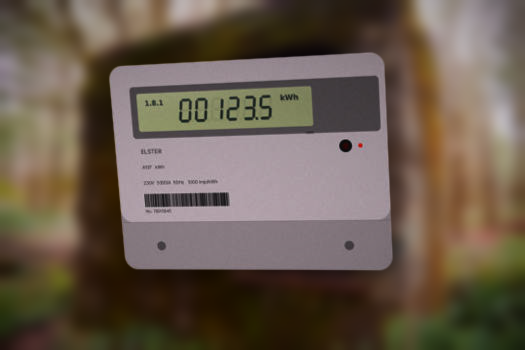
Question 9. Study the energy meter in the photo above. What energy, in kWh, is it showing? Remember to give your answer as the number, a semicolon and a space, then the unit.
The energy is 123.5; kWh
